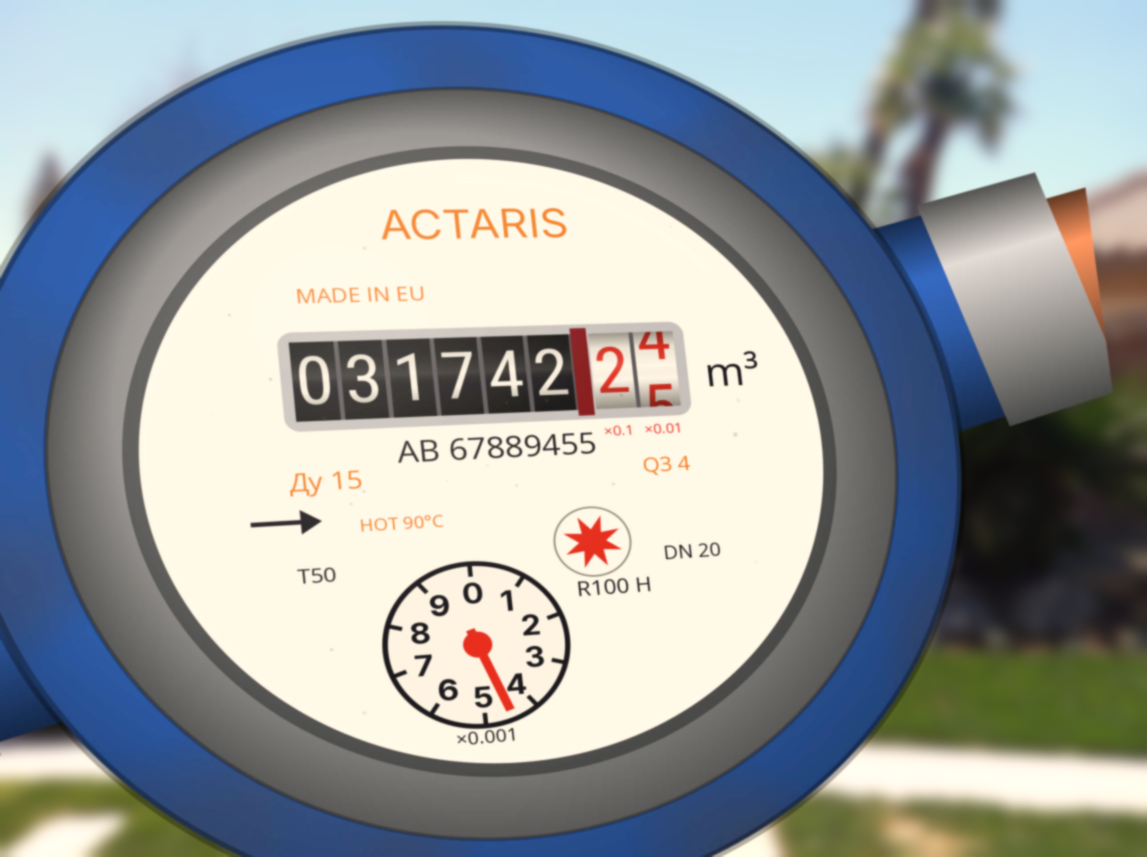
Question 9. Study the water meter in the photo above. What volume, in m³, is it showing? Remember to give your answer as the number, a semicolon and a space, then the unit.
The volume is 31742.244; m³
